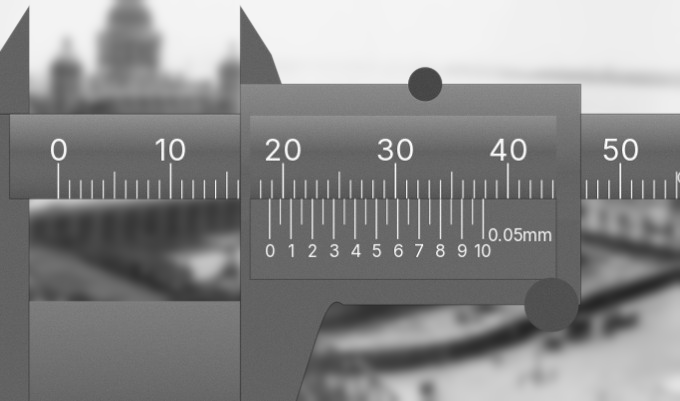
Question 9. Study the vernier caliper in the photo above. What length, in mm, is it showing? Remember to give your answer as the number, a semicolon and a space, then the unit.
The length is 18.8; mm
